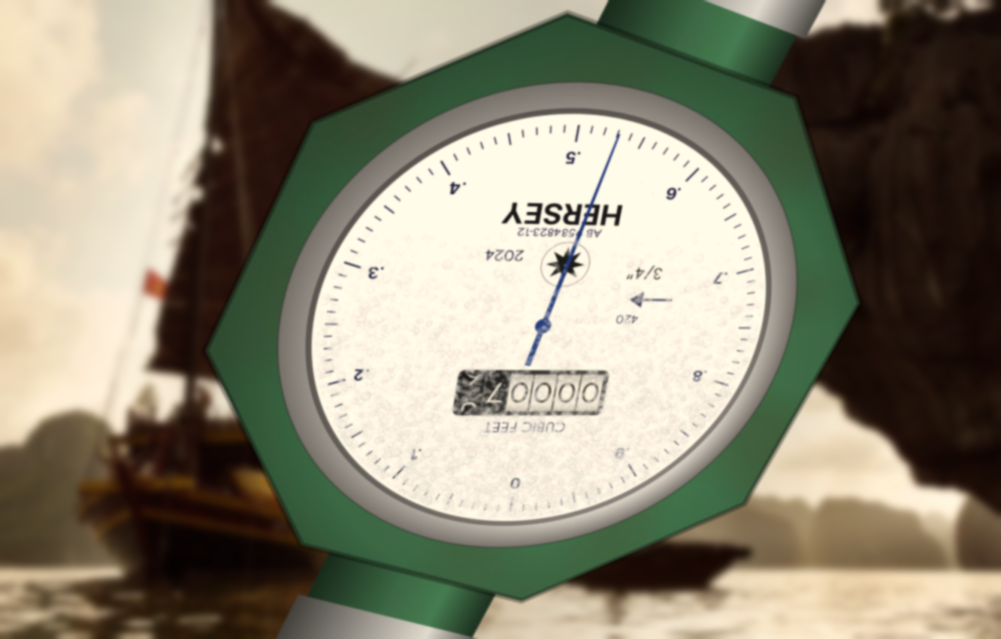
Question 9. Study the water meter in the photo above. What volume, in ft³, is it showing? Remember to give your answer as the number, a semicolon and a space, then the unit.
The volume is 75.53; ft³
